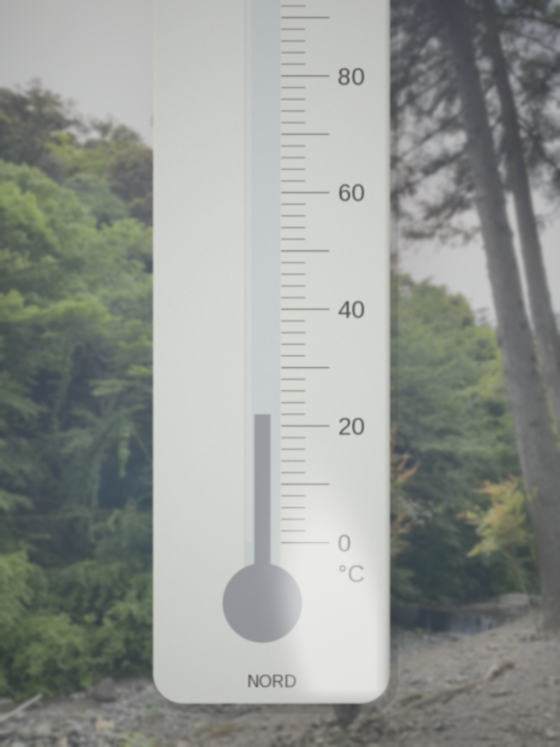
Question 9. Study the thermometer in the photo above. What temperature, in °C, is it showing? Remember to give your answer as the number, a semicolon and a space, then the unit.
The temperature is 22; °C
